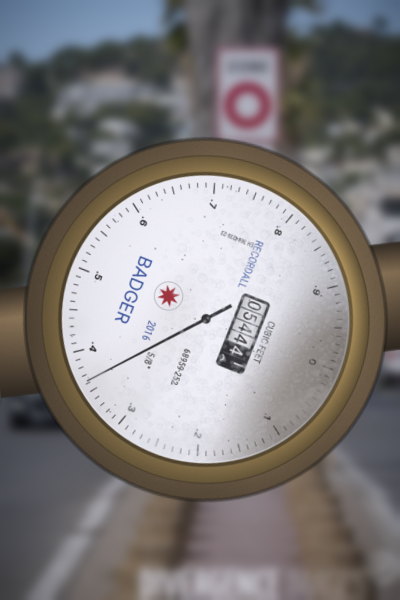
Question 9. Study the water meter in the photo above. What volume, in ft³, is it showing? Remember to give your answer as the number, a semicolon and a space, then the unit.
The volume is 54441.36; ft³
